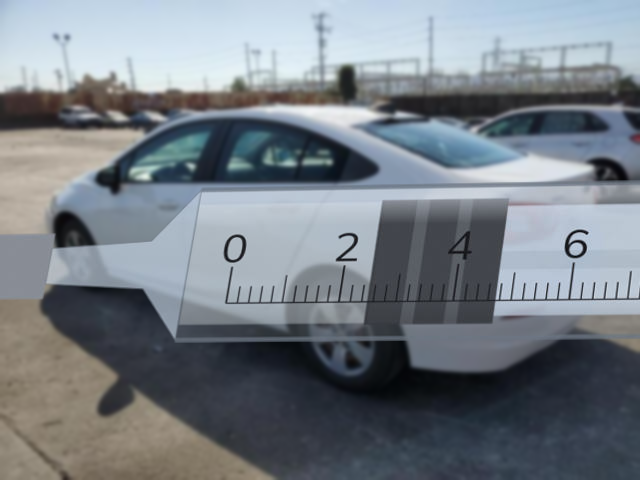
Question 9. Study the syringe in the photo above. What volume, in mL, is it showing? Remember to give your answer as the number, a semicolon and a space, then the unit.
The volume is 2.5; mL
